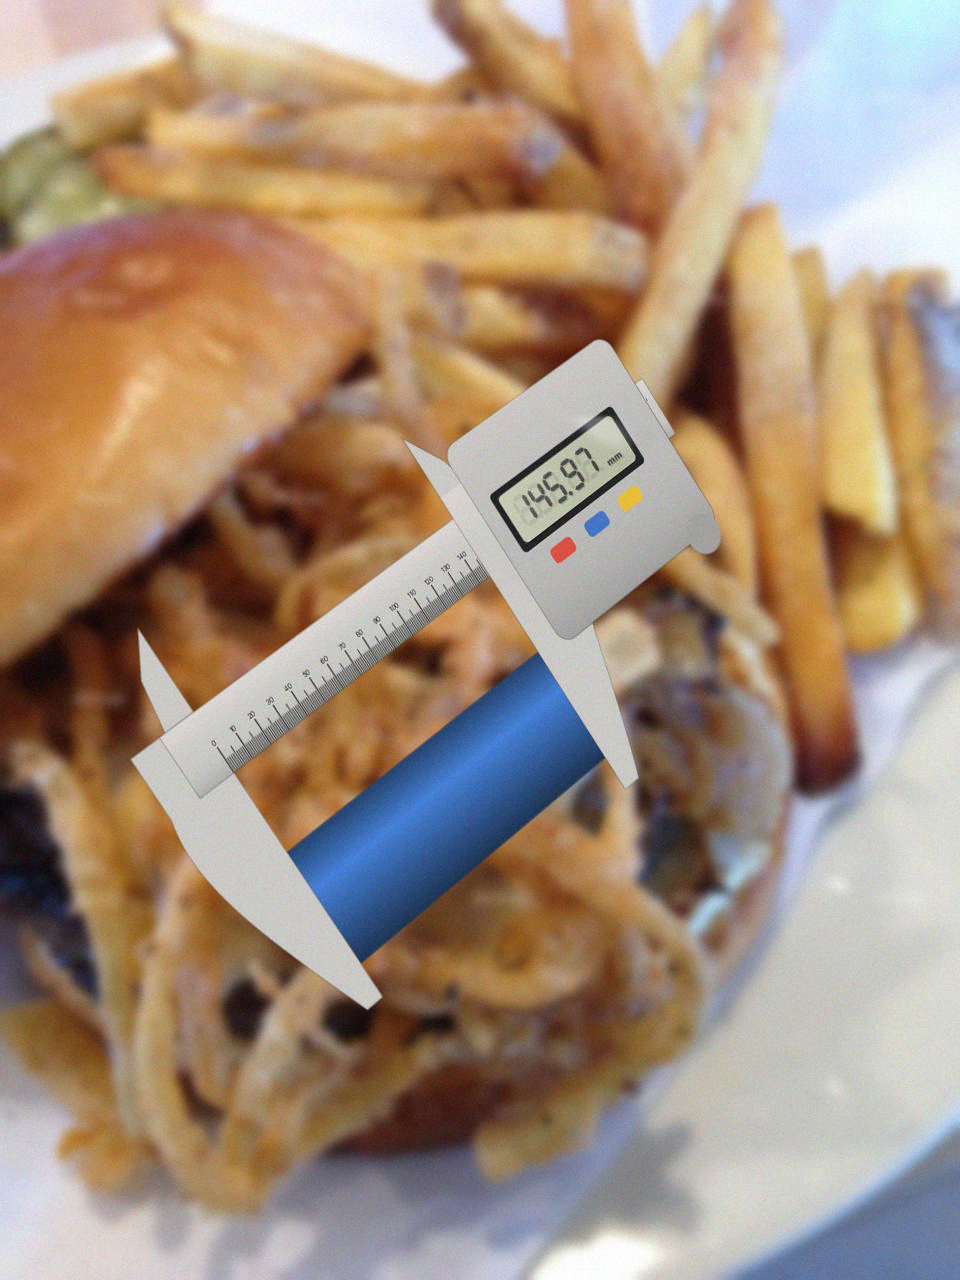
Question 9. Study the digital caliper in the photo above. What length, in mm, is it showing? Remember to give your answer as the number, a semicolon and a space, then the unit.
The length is 145.97; mm
